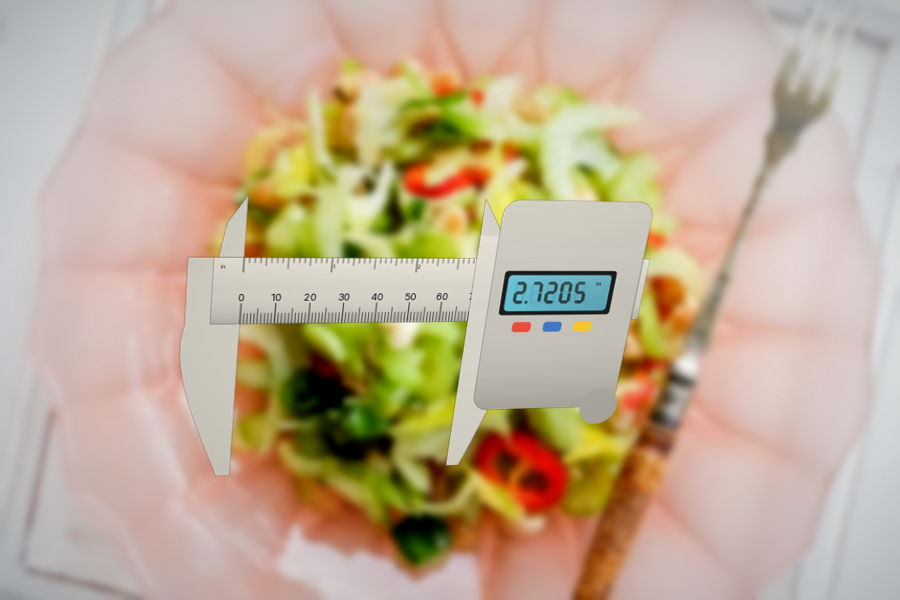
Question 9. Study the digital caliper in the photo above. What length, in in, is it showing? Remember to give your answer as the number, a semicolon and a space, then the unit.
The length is 2.7205; in
